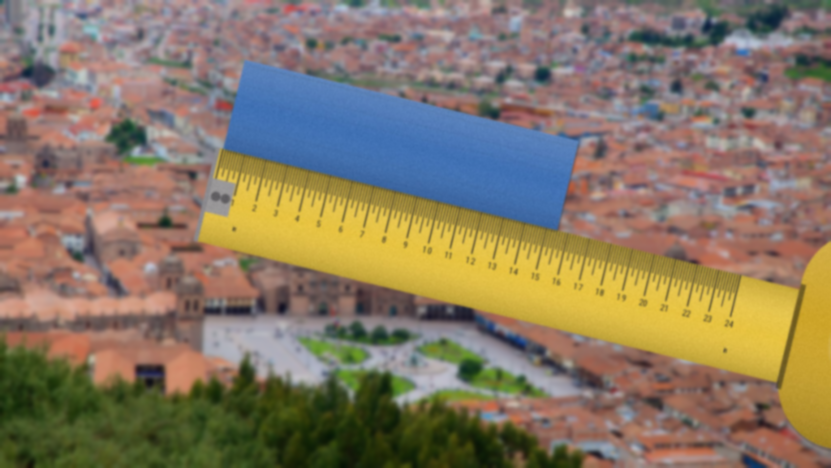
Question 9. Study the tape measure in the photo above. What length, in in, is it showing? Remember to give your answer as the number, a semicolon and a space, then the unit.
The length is 15.5; in
